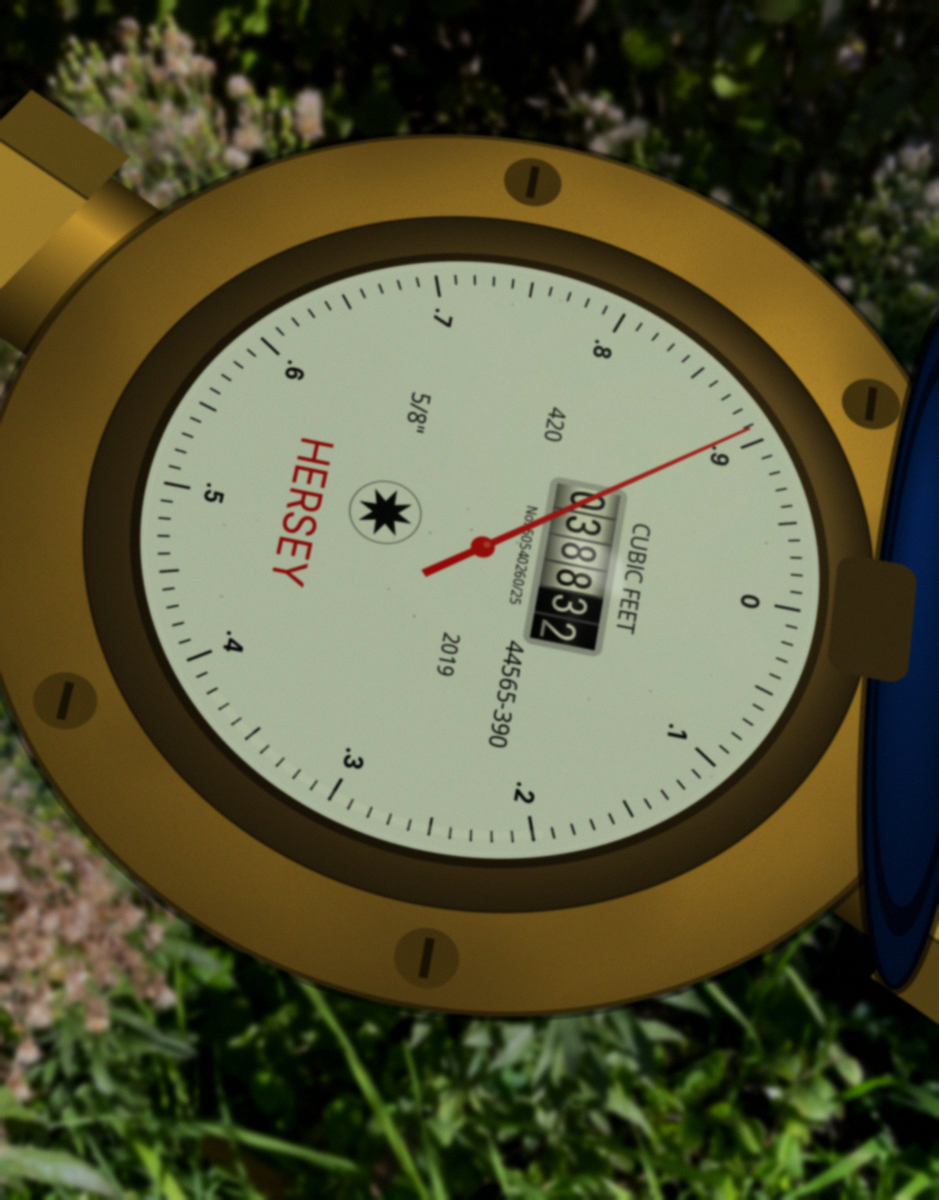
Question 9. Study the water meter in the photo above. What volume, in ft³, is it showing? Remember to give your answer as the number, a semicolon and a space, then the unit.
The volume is 38831.89; ft³
